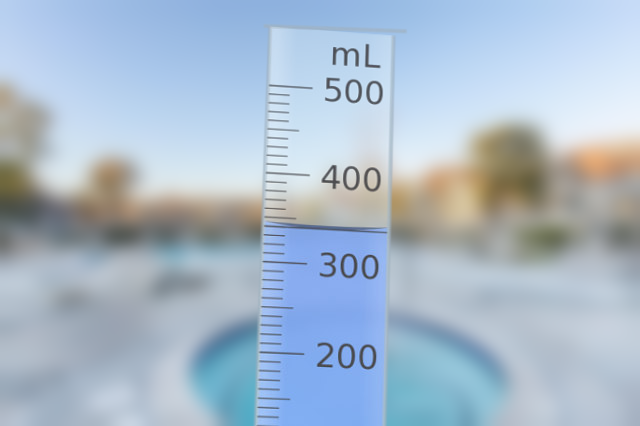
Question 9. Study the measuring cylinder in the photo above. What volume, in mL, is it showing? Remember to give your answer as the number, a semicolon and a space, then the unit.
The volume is 340; mL
